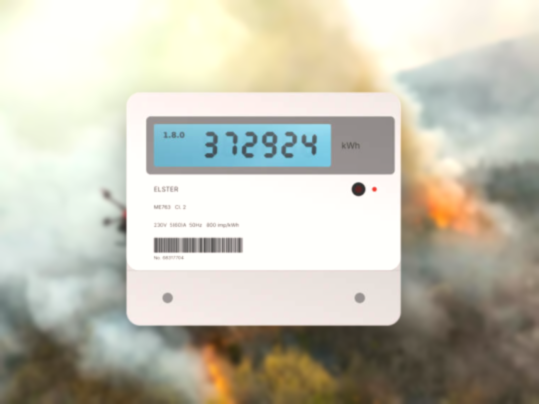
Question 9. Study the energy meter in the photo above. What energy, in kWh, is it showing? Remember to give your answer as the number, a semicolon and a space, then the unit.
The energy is 372924; kWh
